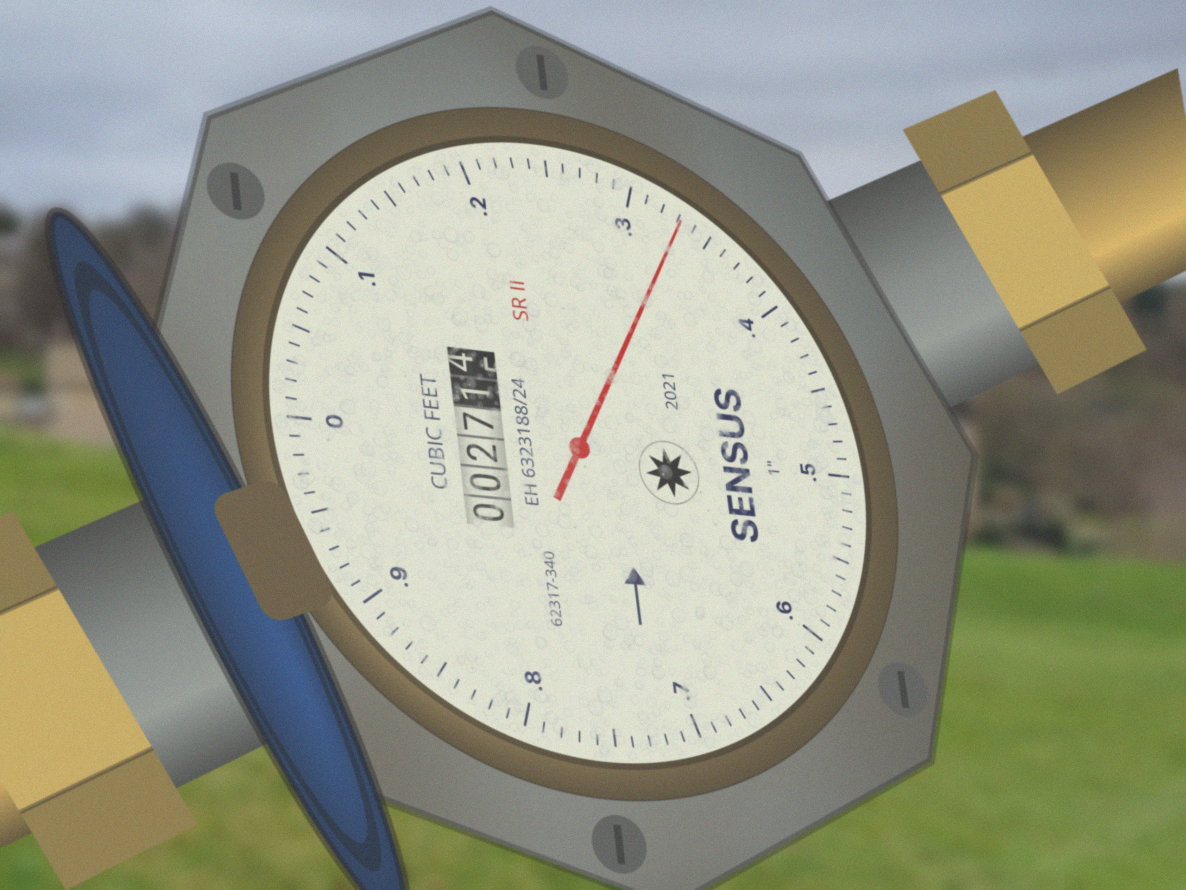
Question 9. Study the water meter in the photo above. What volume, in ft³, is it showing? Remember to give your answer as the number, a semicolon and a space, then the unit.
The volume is 2714.33; ft³
